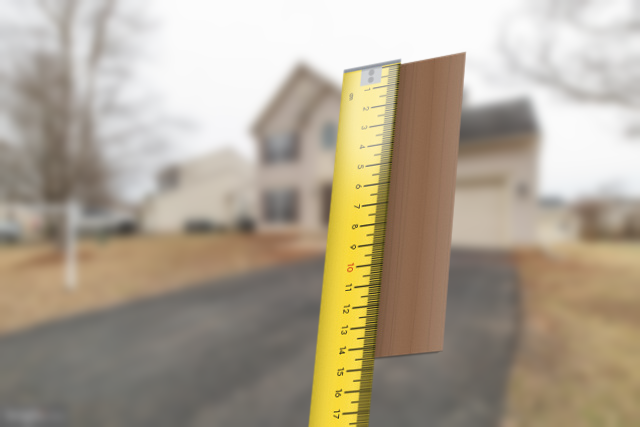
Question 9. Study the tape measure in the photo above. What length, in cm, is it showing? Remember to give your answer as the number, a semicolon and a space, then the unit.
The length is 14.5; cm
